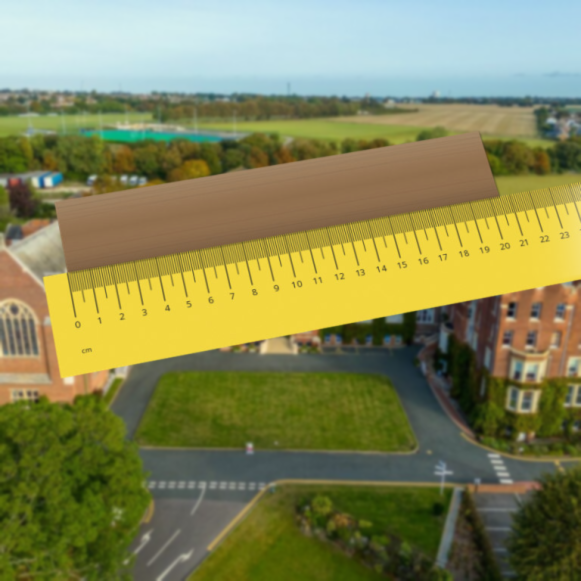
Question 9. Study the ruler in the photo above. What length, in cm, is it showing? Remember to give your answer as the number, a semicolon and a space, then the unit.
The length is 20.5; cm
